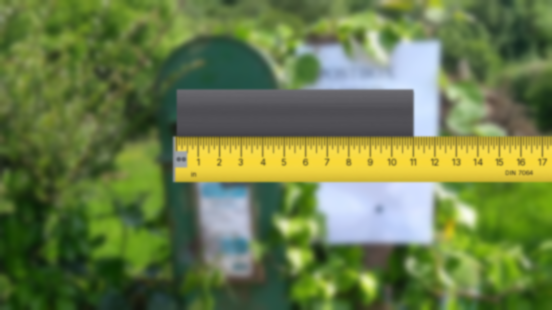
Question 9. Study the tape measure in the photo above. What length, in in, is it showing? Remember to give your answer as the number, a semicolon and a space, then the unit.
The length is 11; in
